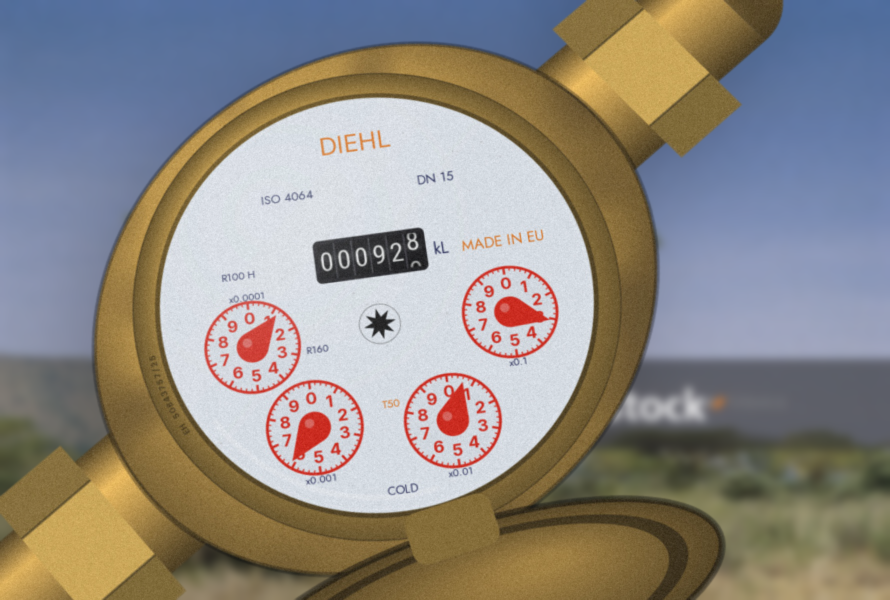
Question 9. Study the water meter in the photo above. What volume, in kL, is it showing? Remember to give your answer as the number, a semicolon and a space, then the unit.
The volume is 928.3061; kL
